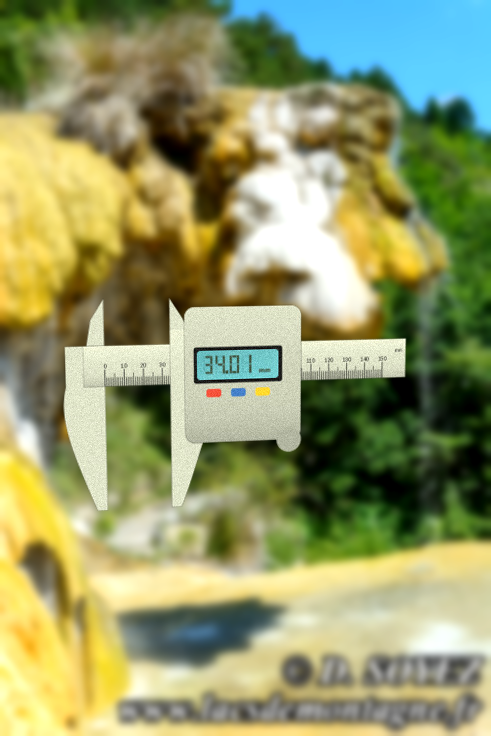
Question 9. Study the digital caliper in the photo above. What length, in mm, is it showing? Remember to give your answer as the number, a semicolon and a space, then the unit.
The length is 34.01; mm
